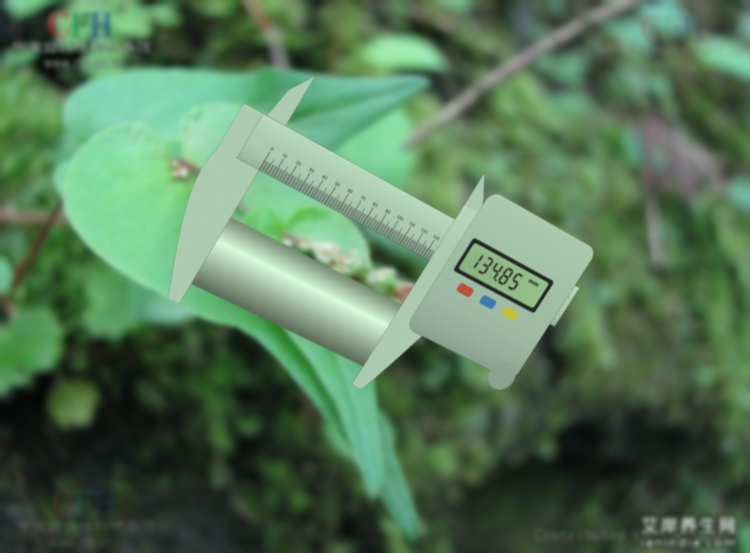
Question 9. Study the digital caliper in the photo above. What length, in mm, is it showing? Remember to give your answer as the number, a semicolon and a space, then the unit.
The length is 134.85; mm
